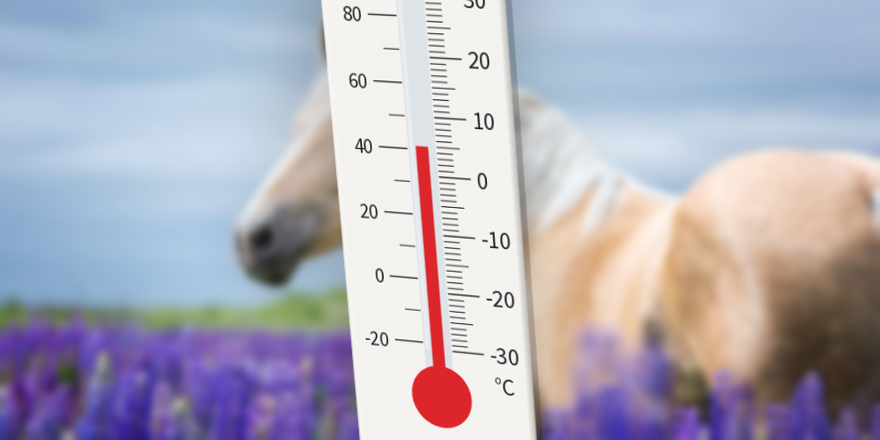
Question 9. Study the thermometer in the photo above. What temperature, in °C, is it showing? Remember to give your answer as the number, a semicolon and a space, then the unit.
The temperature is 5; °C
